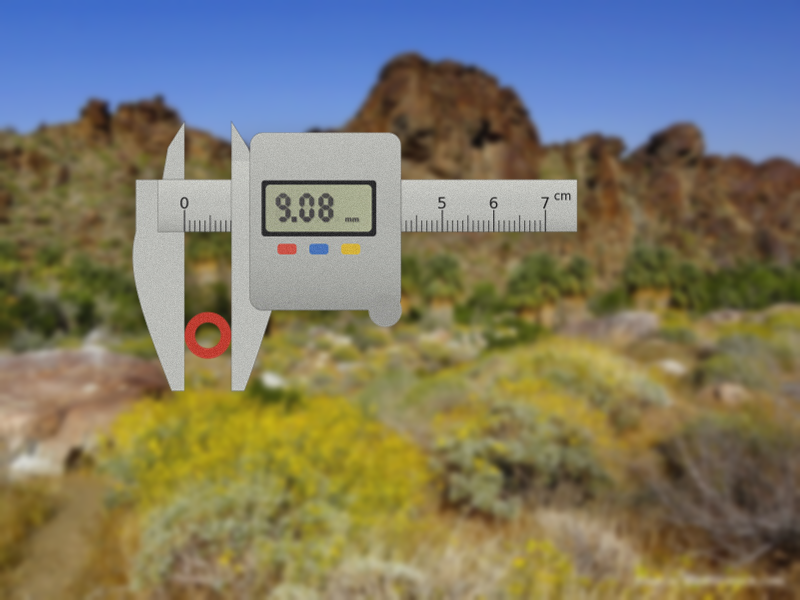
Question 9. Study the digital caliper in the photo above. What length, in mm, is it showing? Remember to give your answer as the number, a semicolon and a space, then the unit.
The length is 9.08; mm
